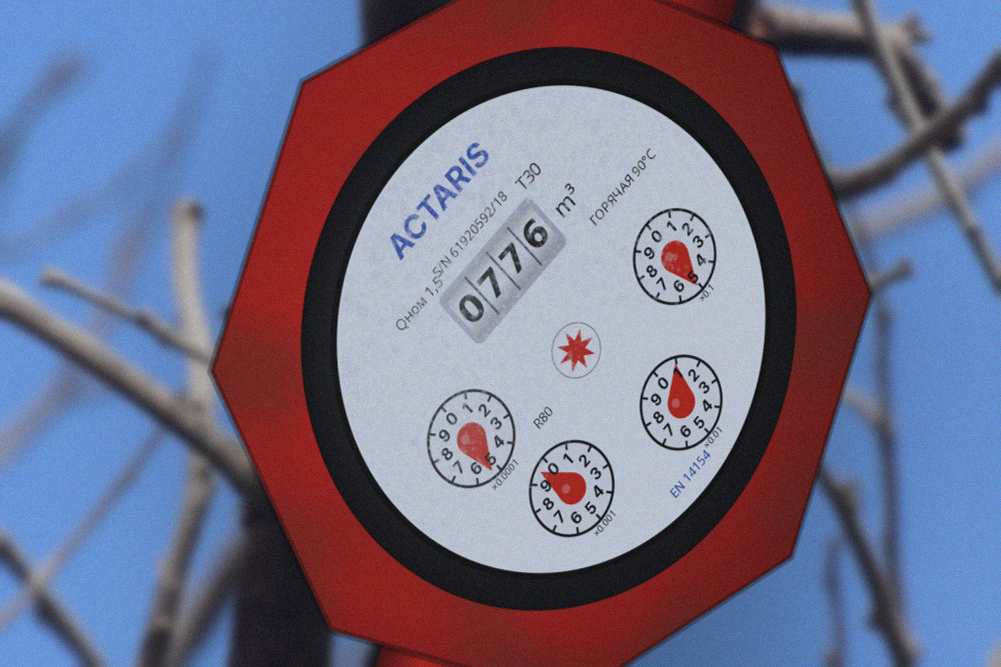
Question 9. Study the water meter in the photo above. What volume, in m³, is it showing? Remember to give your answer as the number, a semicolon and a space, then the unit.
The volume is 776.5095; m³
